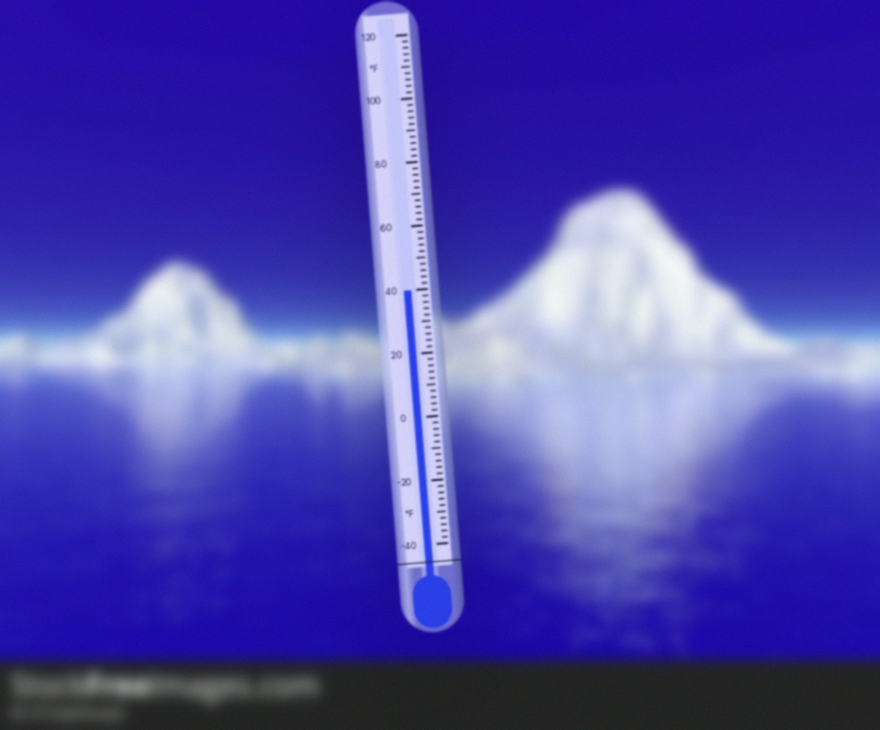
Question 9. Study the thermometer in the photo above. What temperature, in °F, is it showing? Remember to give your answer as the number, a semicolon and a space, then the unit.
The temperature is 40; °F
